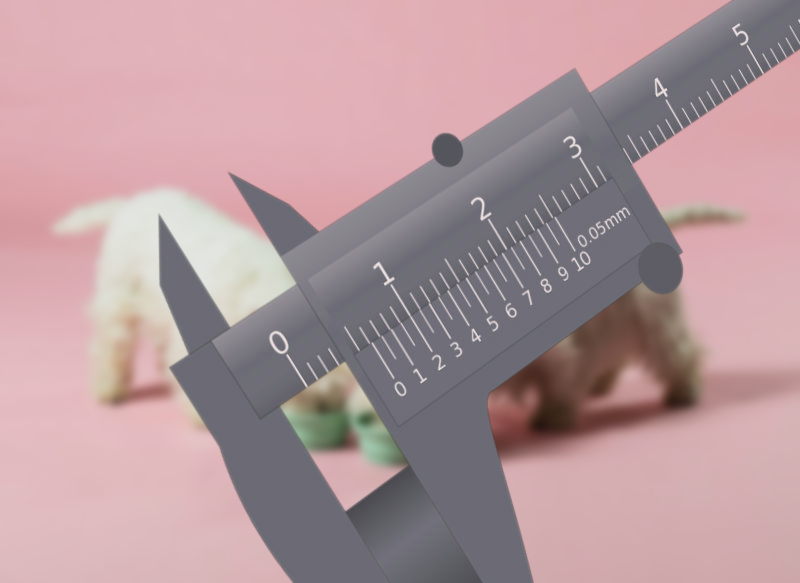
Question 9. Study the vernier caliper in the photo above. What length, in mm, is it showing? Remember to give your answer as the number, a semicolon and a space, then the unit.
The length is 6.2; mm
